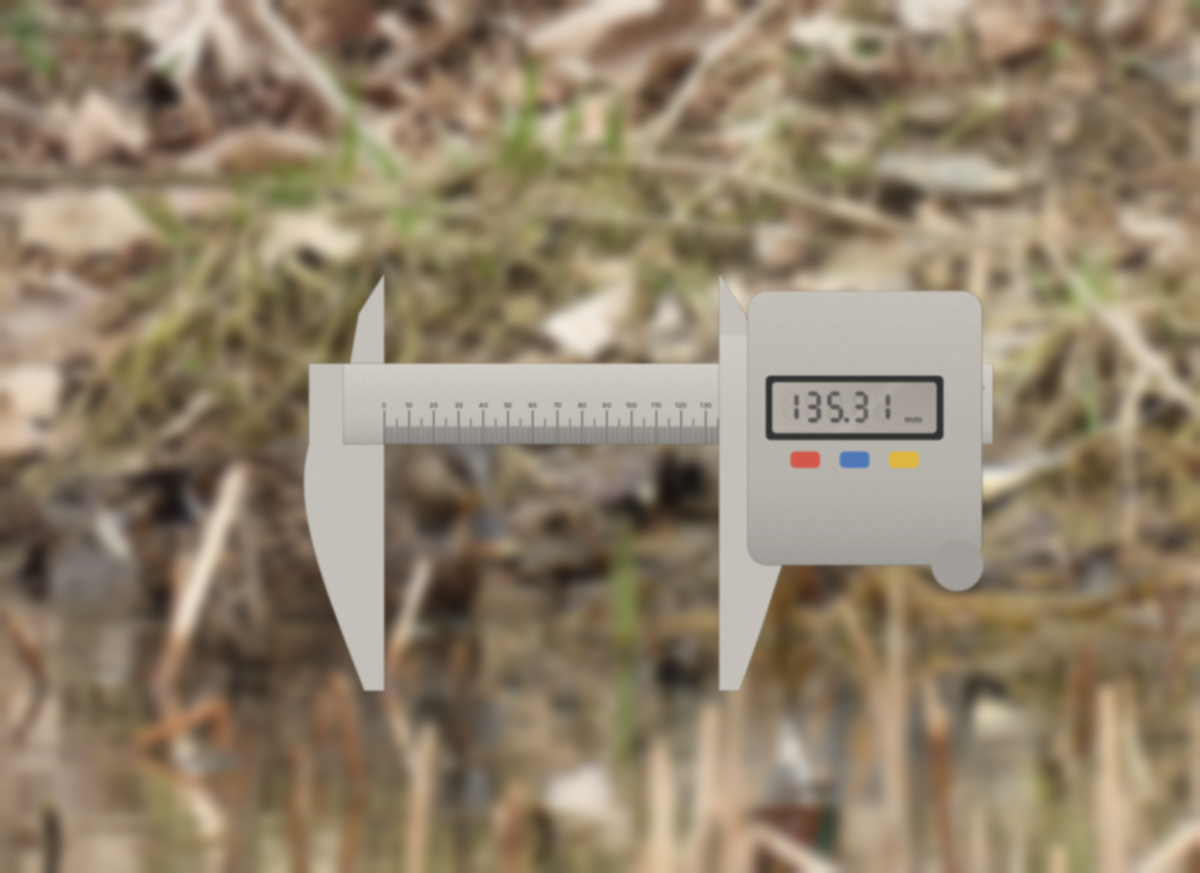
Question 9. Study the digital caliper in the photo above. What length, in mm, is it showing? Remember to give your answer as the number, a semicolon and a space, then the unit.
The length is 135.31; mm
